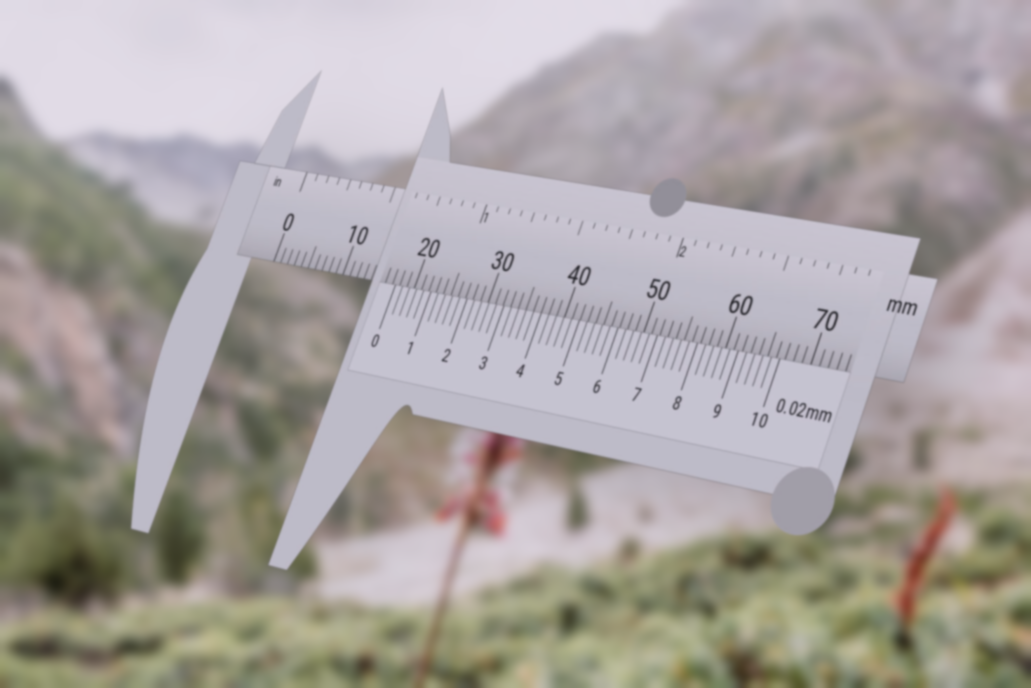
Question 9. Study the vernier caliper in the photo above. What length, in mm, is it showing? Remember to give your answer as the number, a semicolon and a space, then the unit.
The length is 17.4; mm
